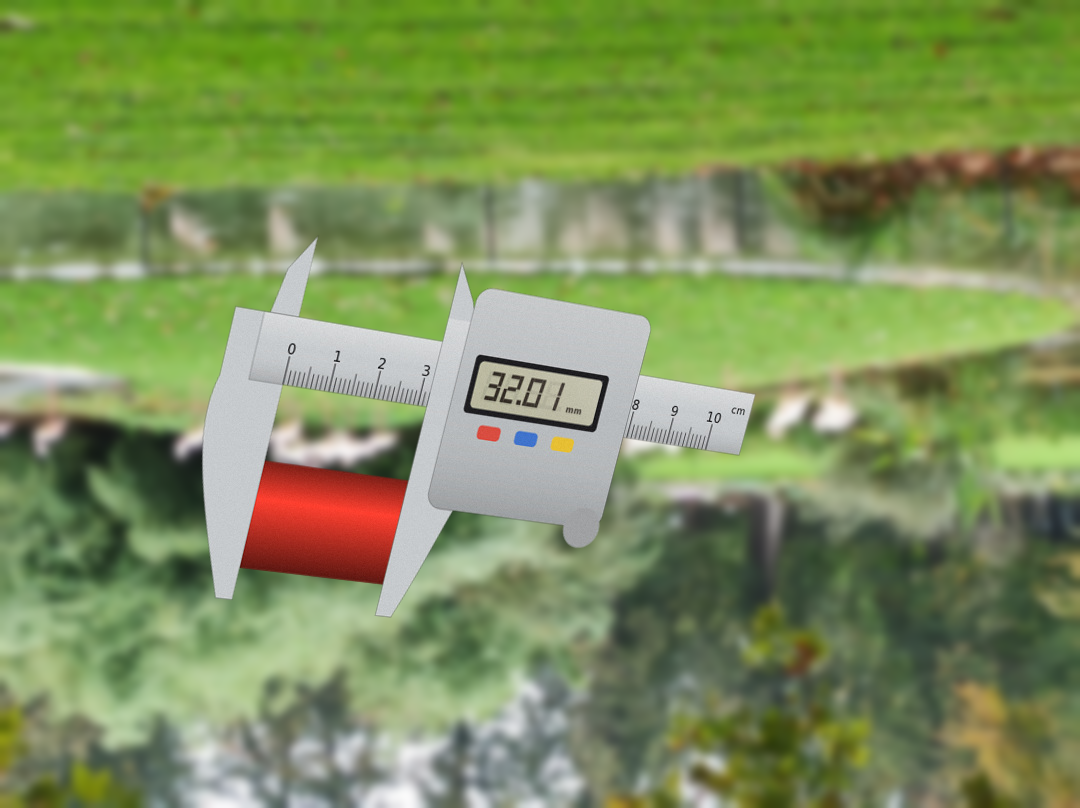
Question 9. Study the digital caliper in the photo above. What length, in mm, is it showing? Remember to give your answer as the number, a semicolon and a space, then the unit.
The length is 32.01; mm
